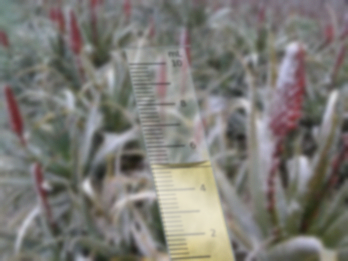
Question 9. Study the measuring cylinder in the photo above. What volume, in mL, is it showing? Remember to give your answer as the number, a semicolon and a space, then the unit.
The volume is 5; mL
